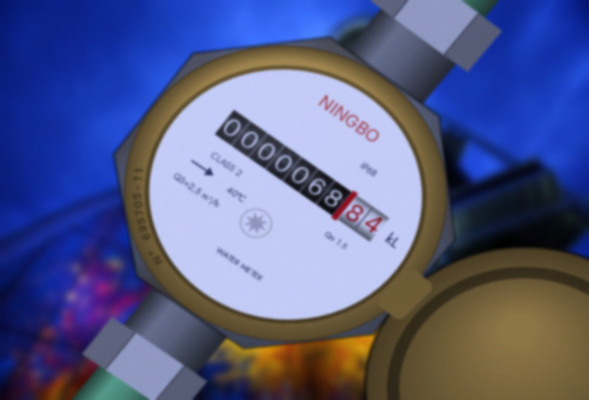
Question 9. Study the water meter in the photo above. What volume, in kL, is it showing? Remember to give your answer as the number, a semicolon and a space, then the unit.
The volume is 68.84; kL
